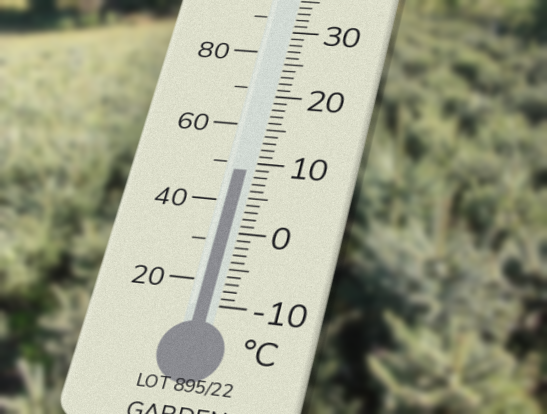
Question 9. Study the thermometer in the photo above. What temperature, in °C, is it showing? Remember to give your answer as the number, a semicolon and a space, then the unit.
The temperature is 9; °C
